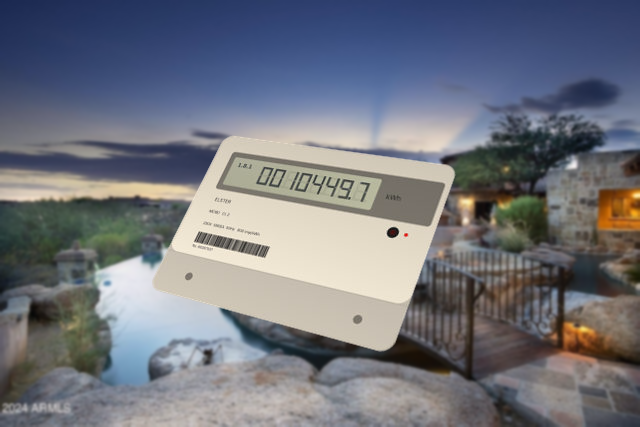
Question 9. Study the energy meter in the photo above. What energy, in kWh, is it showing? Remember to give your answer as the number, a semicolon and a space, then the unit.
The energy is 10449.7; kWh
